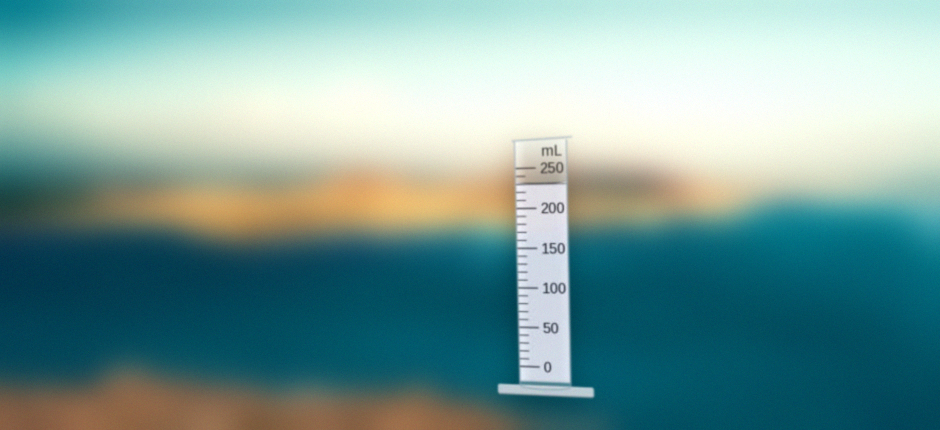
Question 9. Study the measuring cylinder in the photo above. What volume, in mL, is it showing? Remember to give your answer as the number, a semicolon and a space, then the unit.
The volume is 230; mL
